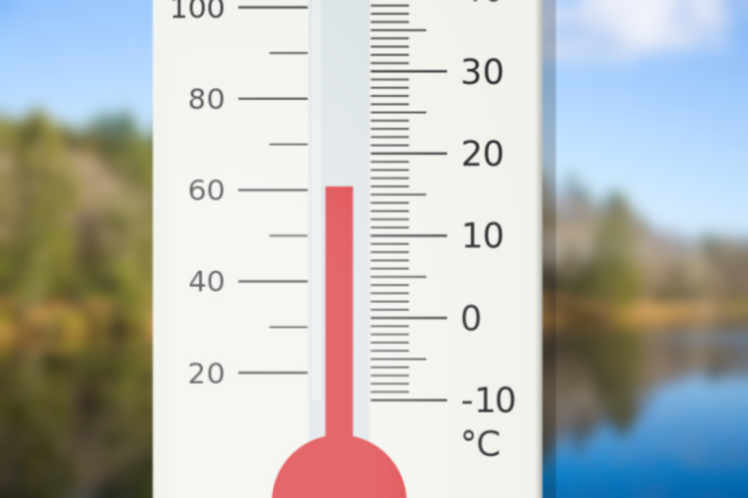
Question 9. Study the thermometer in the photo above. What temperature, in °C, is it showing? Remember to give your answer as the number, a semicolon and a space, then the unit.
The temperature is 16; °C
